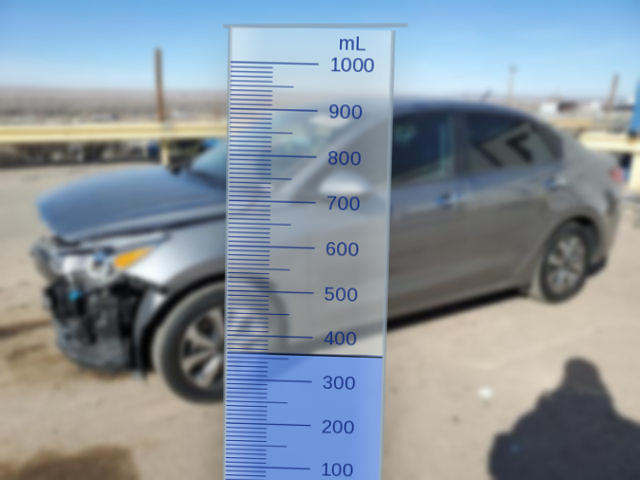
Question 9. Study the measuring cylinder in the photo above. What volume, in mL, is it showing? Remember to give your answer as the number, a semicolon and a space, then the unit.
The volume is 360; mL
